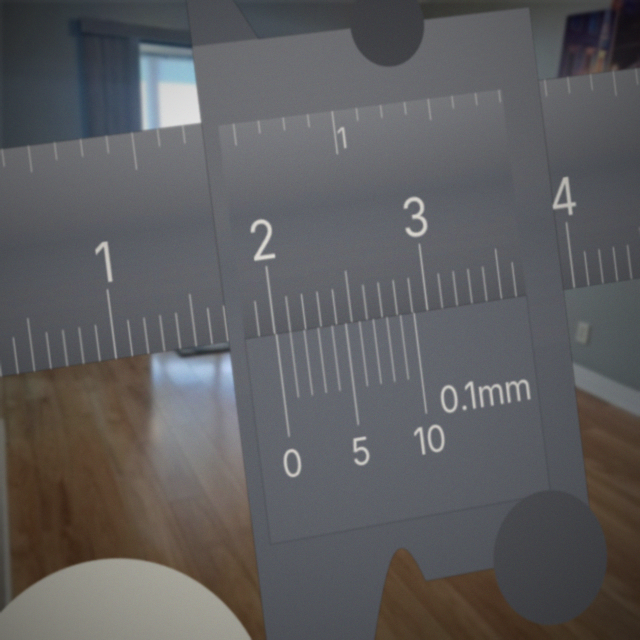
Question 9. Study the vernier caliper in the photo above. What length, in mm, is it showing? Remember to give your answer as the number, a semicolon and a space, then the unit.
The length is 20.1; mm
